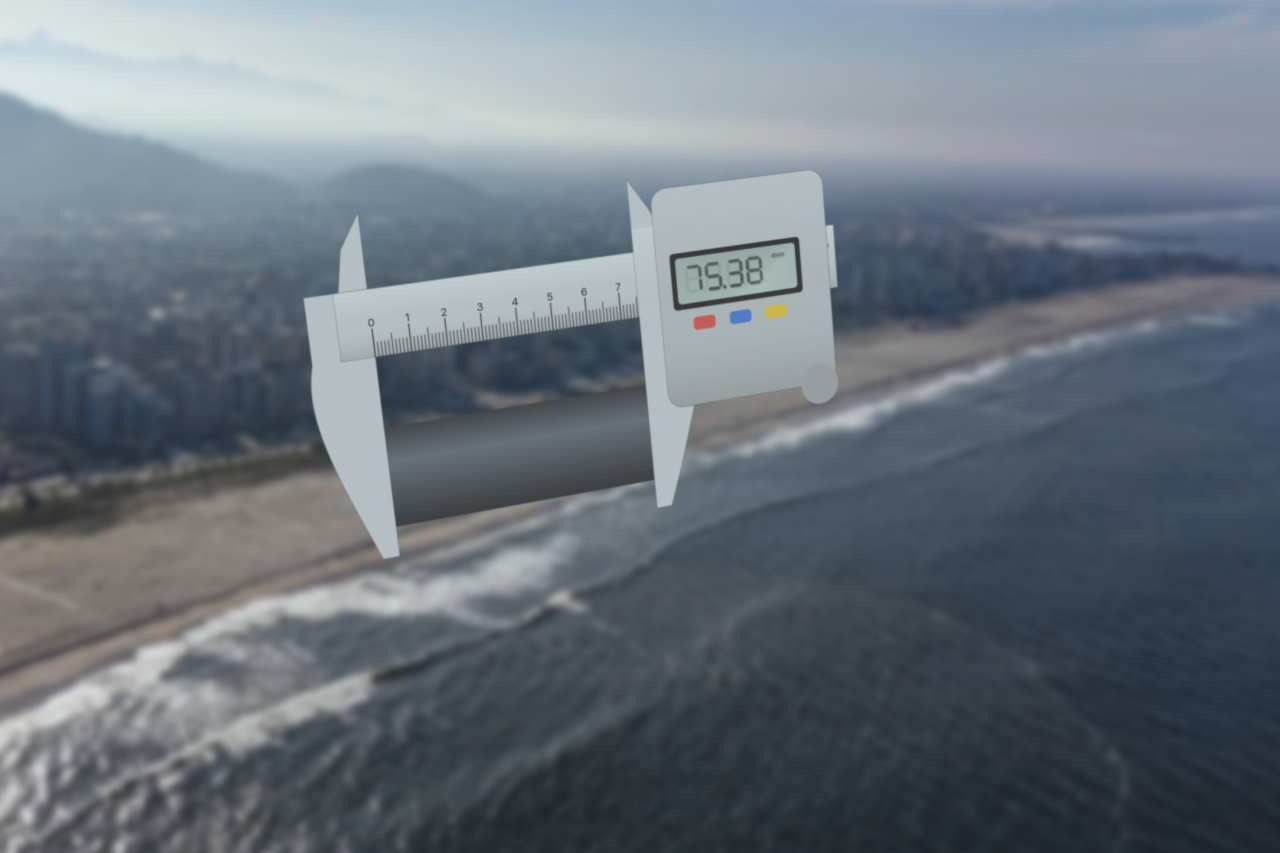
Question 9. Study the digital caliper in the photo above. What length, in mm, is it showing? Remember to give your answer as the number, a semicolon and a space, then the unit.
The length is 75.38; mm
